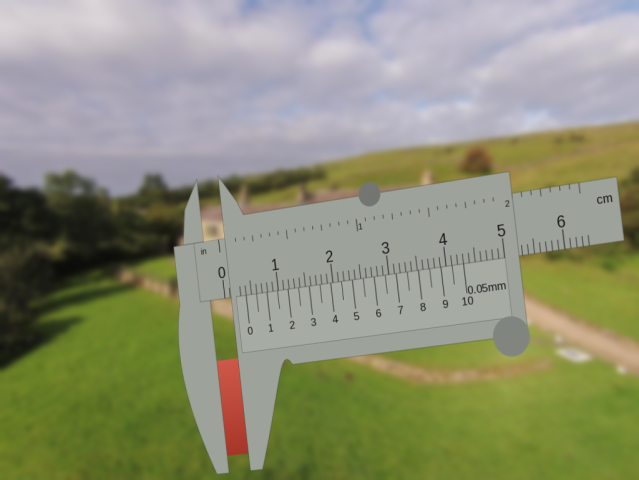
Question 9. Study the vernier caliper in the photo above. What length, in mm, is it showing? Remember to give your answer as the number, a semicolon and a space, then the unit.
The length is 4.0; mm
